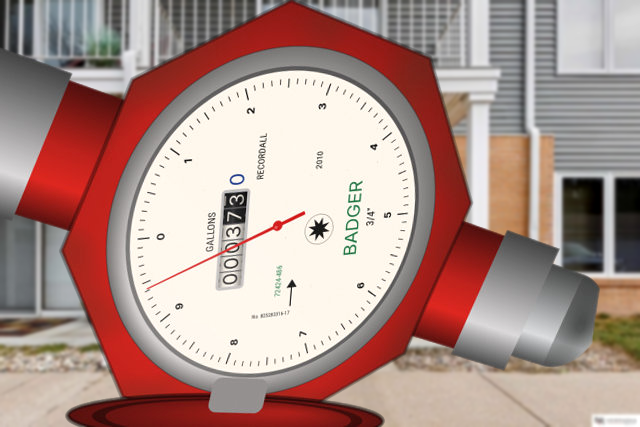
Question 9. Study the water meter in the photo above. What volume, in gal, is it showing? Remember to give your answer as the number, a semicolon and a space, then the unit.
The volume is 3729.4; gal
